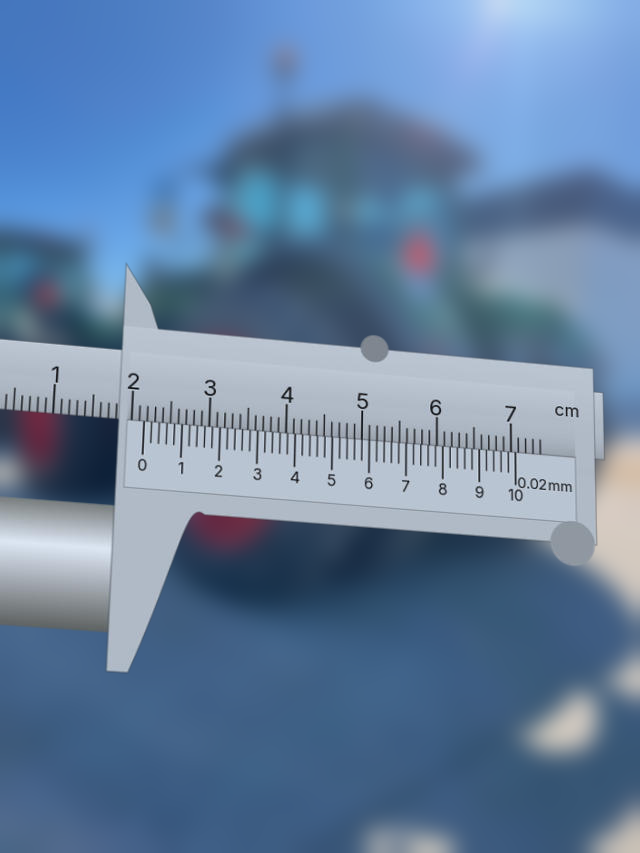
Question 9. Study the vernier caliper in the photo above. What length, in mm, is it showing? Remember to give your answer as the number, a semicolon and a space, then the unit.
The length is 21.6; mm
